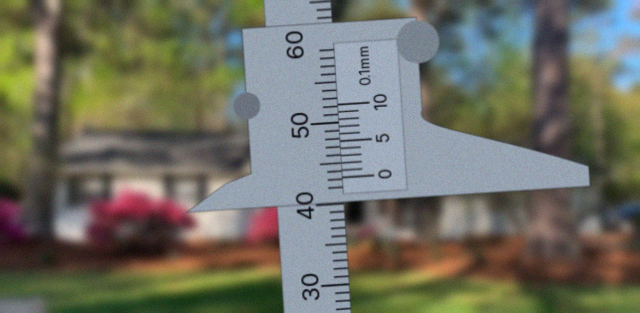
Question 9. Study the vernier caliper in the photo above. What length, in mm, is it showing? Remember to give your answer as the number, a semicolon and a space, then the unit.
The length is 43.2; mm
